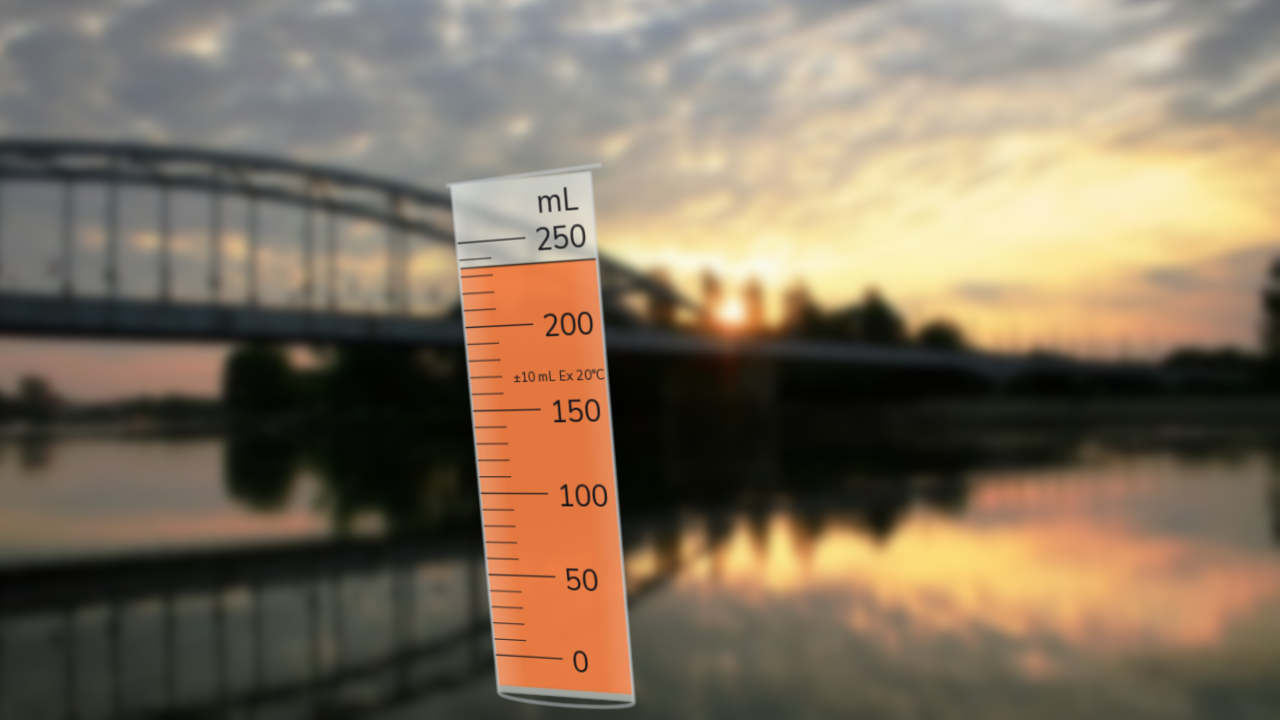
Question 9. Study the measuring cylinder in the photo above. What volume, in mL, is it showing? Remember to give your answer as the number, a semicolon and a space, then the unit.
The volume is 235; mL
